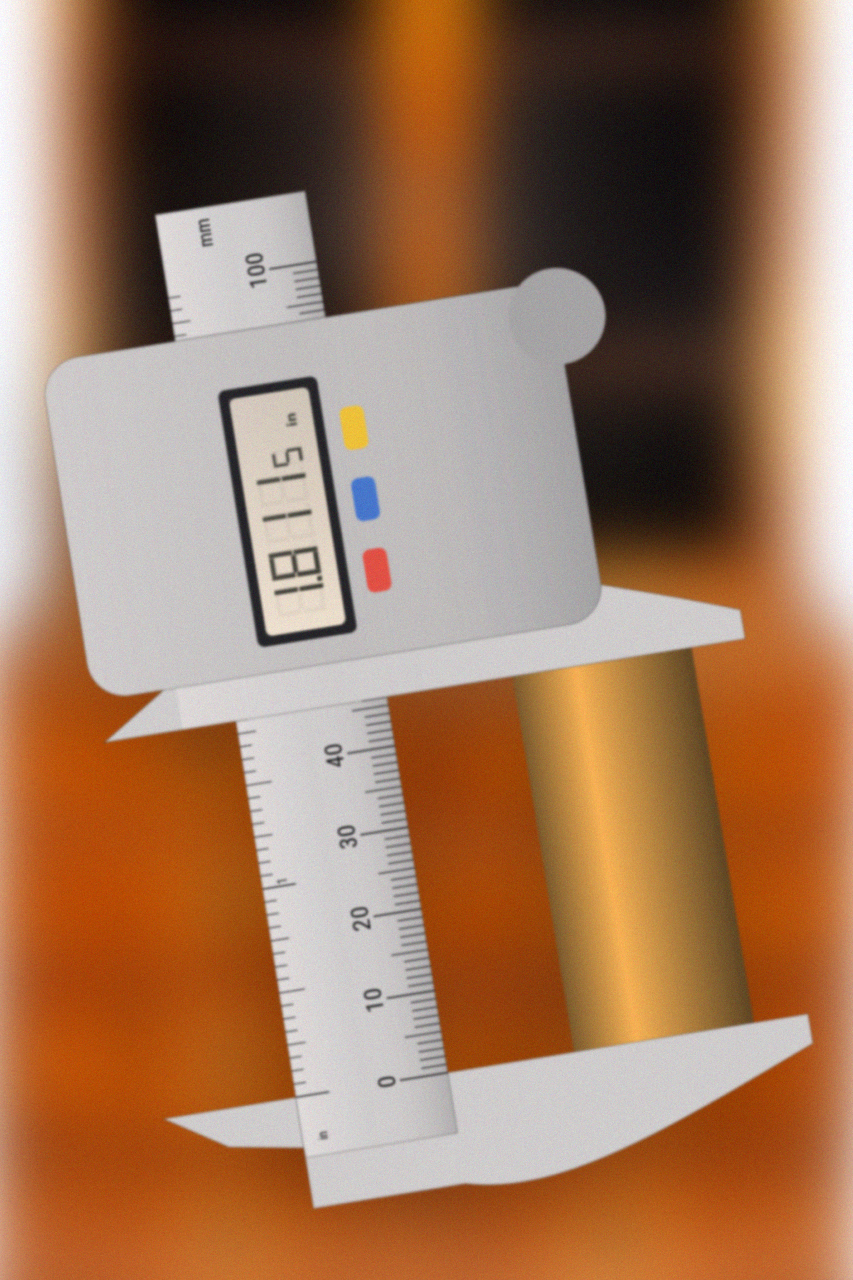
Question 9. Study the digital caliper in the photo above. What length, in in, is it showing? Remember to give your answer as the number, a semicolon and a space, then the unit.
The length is 1.8115; in
